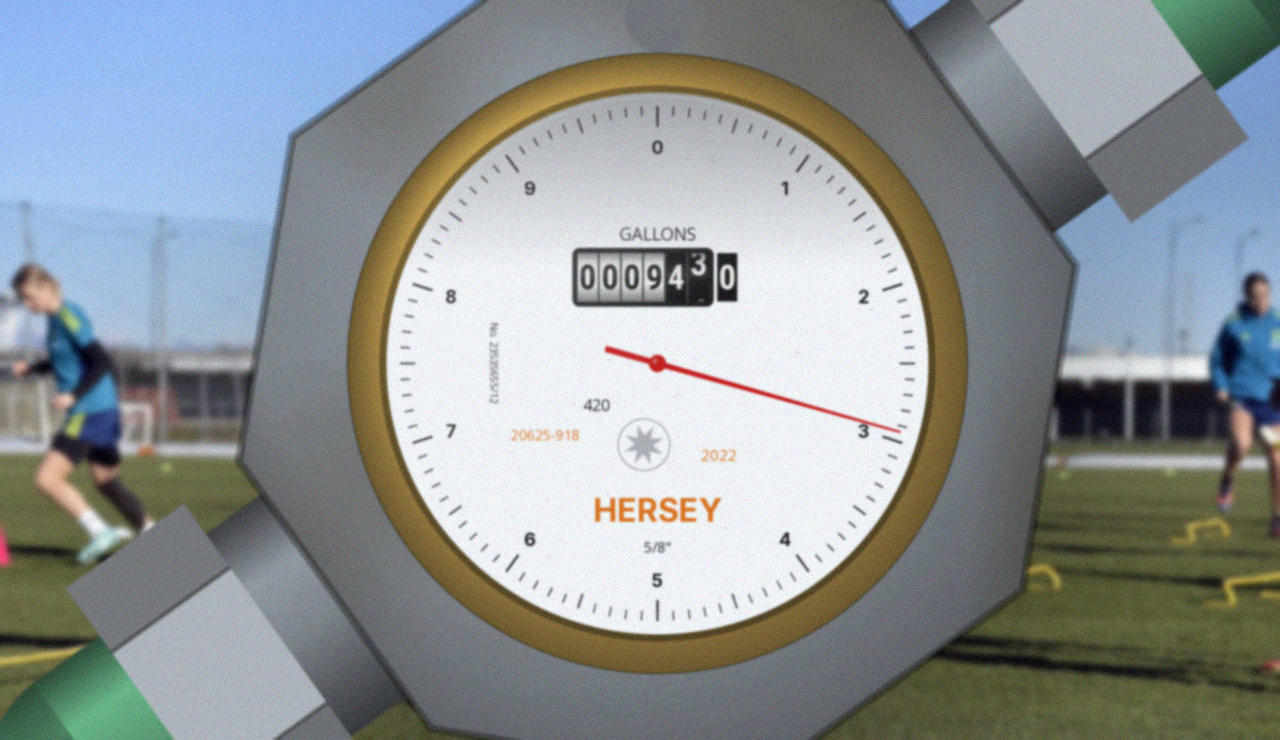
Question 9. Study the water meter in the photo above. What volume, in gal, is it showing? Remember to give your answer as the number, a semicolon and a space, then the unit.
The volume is 9432.9; gal
